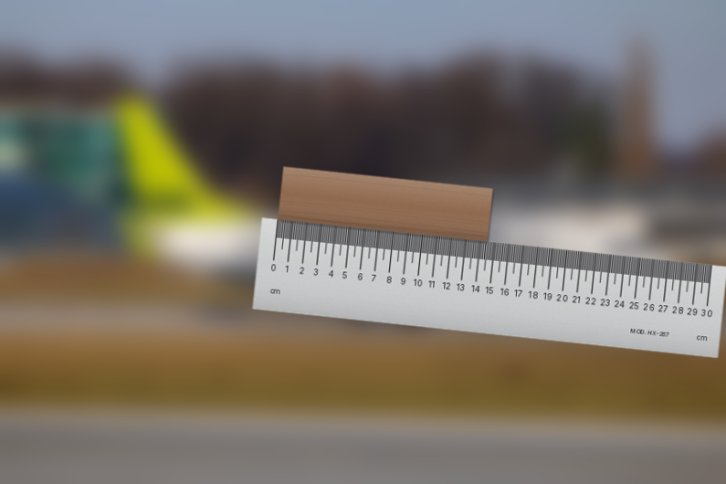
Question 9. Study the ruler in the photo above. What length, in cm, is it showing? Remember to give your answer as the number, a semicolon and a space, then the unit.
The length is 14.5; cm
